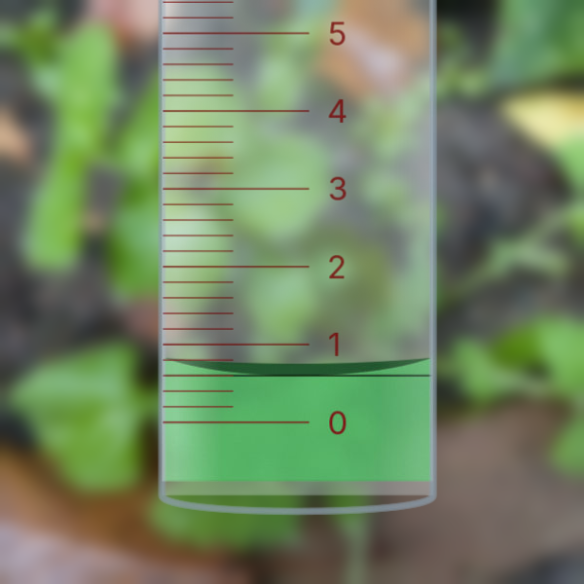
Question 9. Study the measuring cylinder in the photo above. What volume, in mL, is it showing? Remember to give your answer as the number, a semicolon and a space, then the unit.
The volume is 0.6; mL
